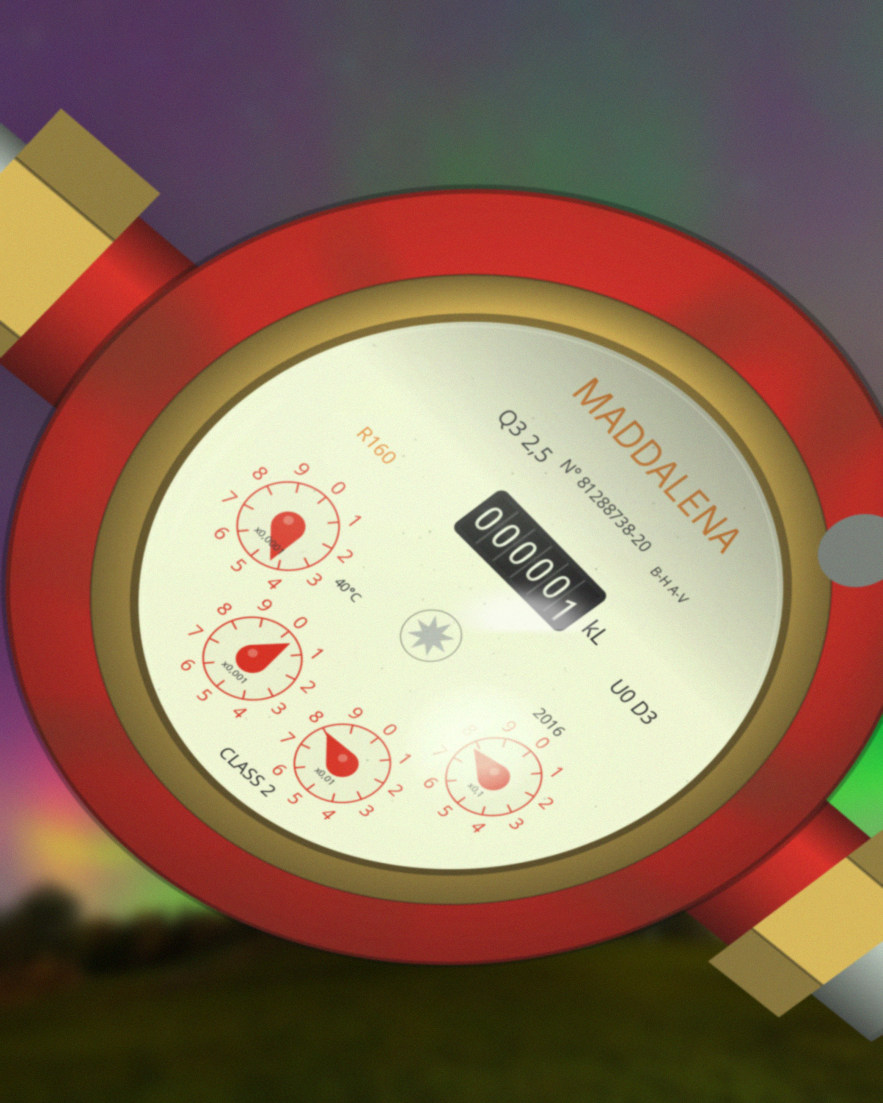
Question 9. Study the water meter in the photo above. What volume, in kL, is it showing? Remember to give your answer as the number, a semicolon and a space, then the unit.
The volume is 0.7804; kL
